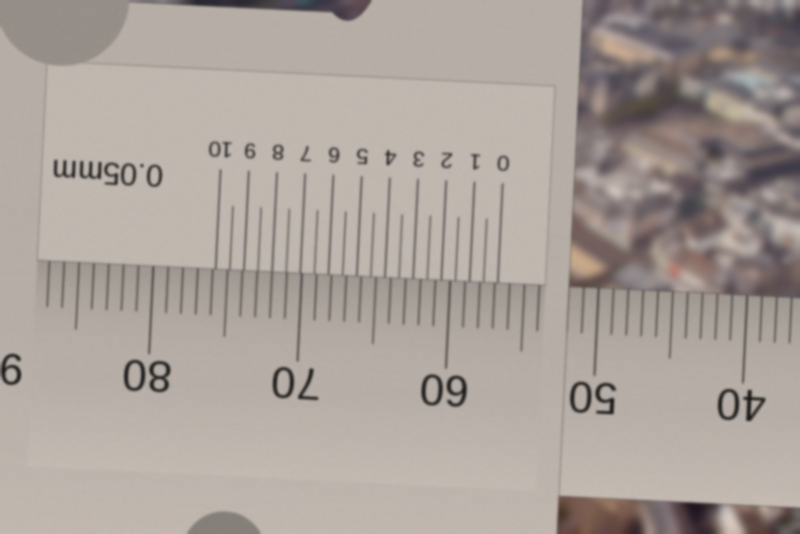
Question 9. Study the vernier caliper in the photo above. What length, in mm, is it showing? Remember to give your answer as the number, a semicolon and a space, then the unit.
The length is 56.8; mm
